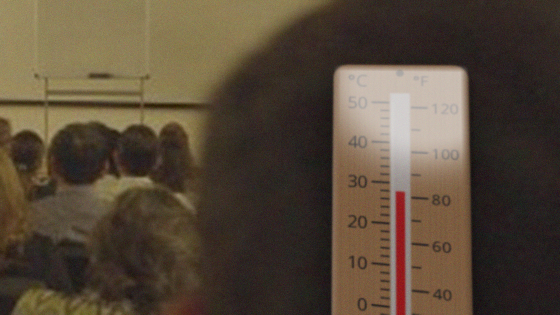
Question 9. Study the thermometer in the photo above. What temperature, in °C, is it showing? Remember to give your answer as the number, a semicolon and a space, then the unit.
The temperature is 28; °C
